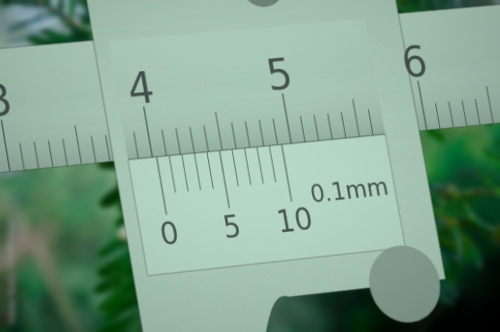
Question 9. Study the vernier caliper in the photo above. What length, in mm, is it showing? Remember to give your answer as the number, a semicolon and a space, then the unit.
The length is 40.3; mm
